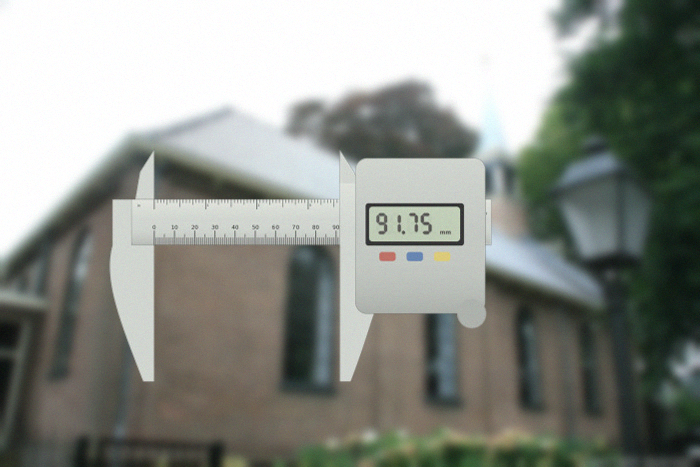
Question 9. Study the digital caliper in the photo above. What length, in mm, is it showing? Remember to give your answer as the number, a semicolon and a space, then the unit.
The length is 91.75; mm
